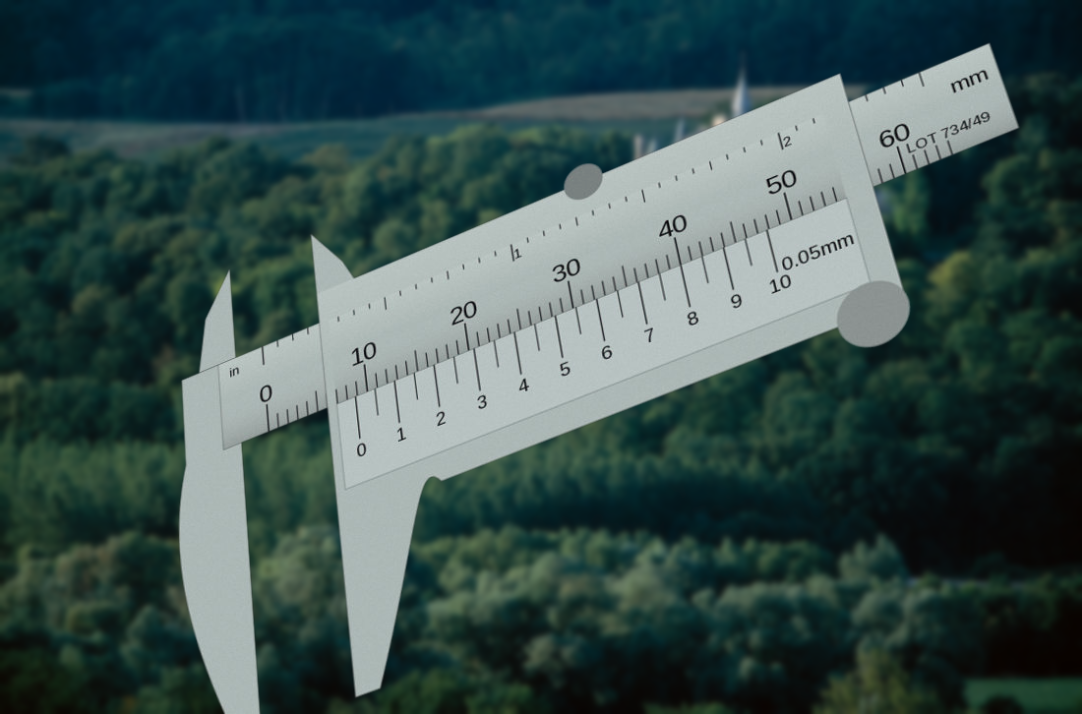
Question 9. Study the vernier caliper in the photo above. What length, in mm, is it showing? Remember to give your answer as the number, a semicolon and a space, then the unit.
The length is 8.8; mm
